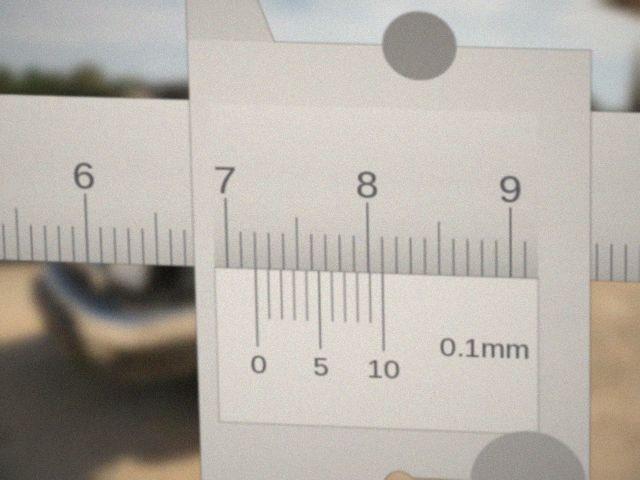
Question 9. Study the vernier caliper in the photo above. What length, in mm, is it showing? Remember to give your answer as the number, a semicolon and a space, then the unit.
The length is 72.0; mm
